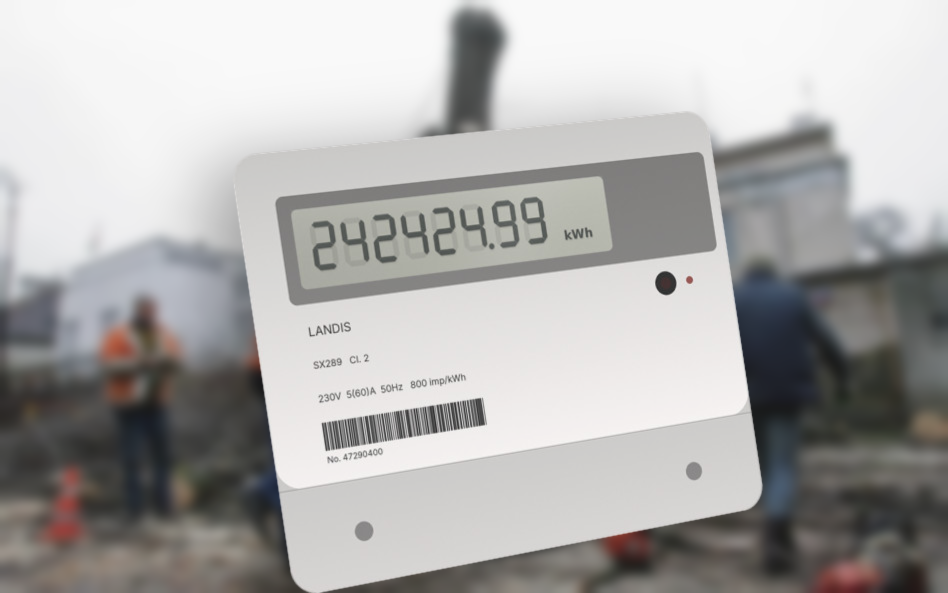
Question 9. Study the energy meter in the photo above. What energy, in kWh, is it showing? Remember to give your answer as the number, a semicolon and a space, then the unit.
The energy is 242424.99; kWh
